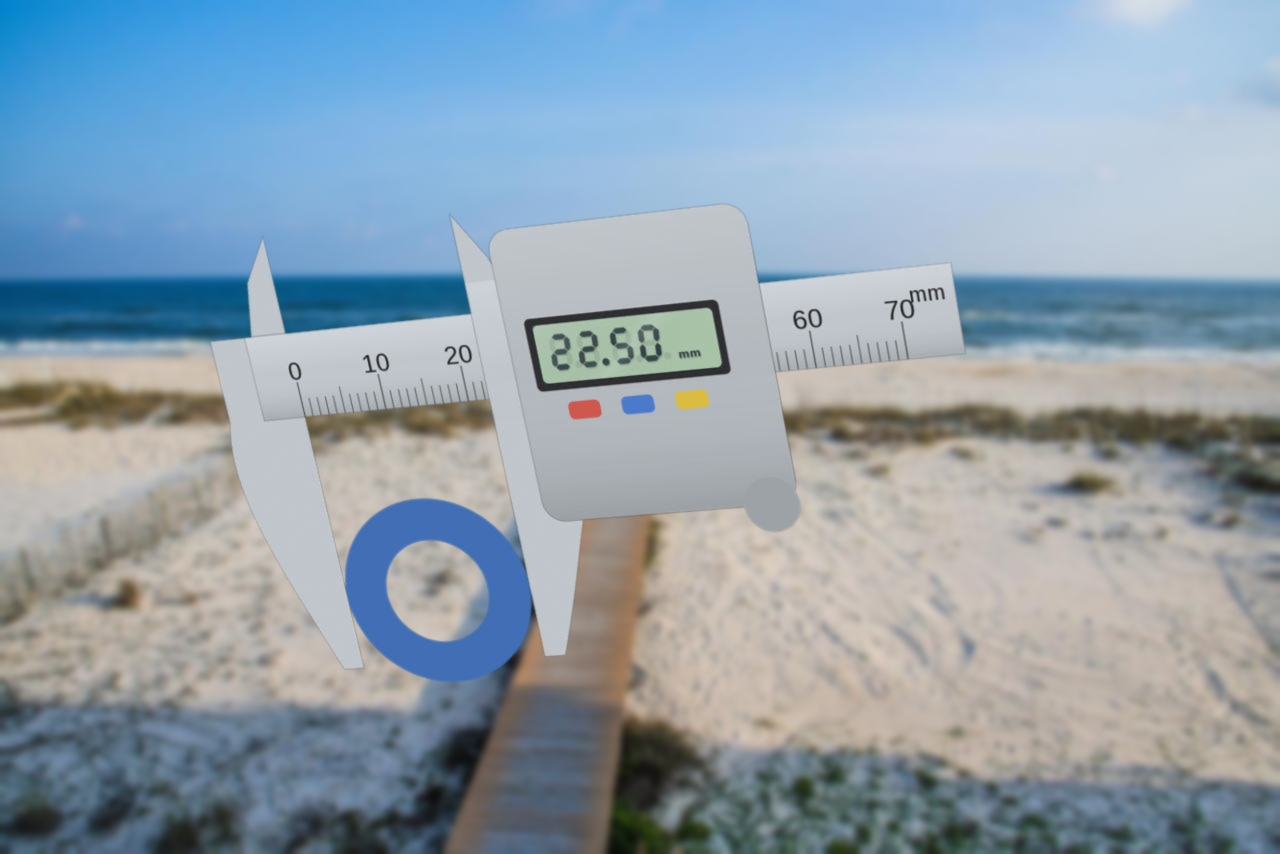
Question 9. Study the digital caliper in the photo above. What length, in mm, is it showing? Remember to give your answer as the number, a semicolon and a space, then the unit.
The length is 22.50; mm
